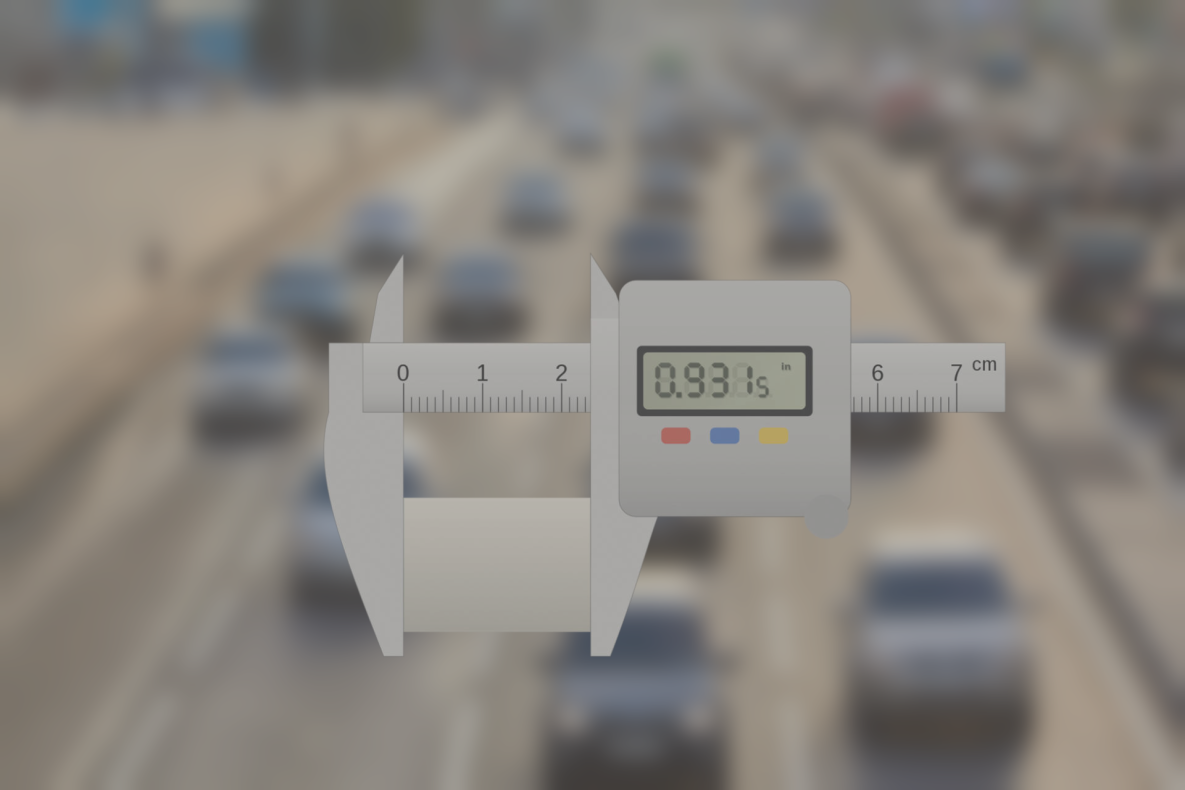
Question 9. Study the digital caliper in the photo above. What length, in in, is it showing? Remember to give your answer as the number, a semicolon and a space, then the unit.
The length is 0.9315; in
